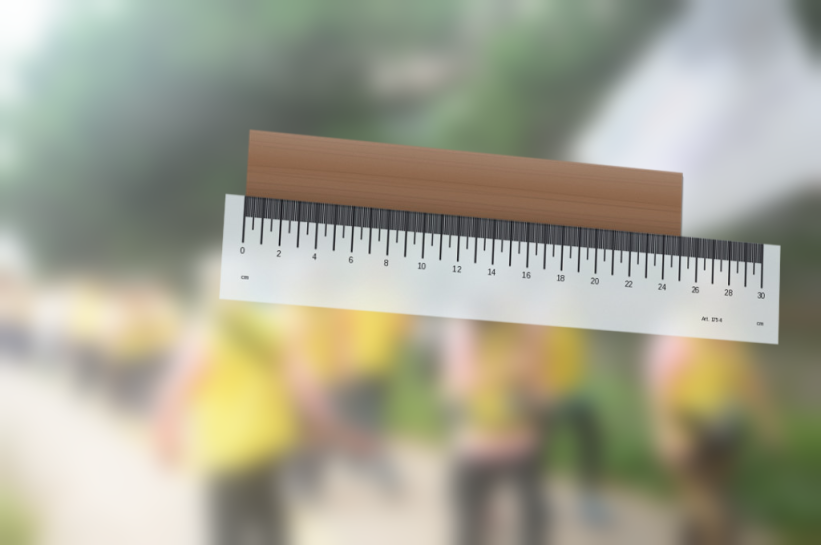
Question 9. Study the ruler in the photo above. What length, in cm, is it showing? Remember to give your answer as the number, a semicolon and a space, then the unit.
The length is 25; cm
